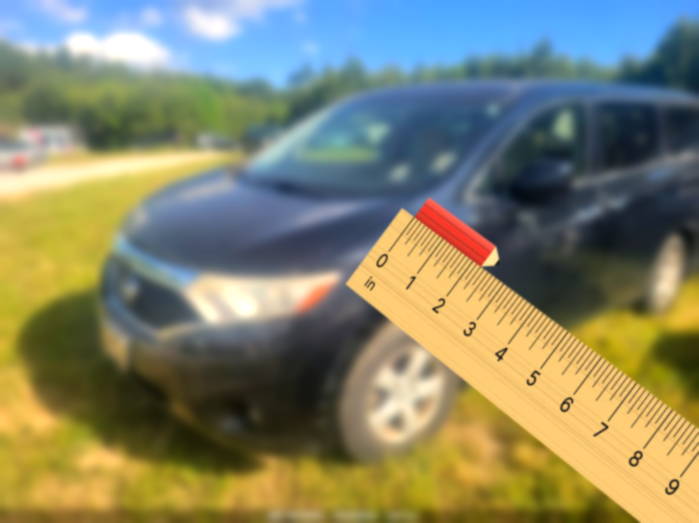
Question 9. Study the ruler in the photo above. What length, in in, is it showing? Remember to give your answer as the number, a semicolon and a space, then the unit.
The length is 2.625; in
